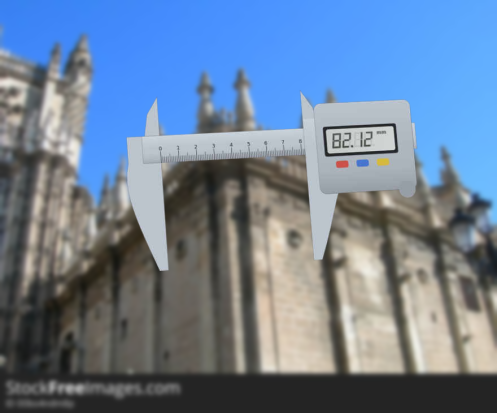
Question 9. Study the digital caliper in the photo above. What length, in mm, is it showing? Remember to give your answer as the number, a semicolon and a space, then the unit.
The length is 82.12; mm
